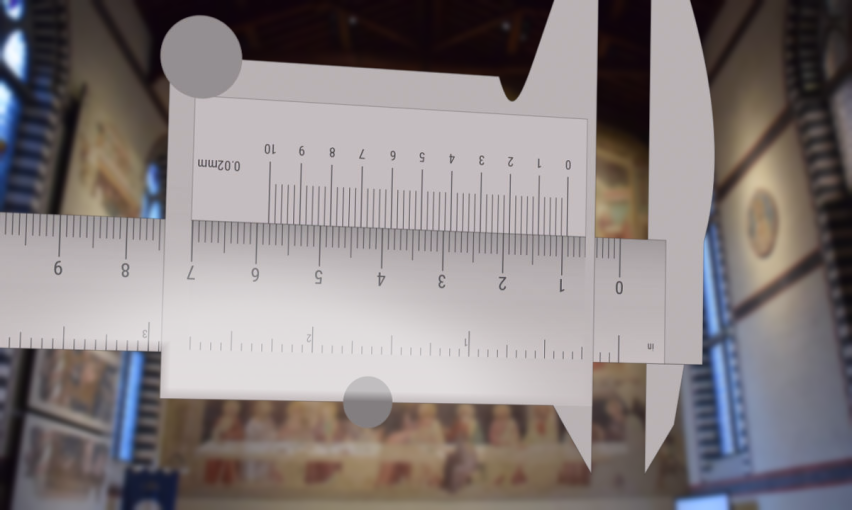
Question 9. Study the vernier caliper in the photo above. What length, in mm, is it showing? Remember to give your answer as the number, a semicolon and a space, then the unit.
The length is 9.2; mm
